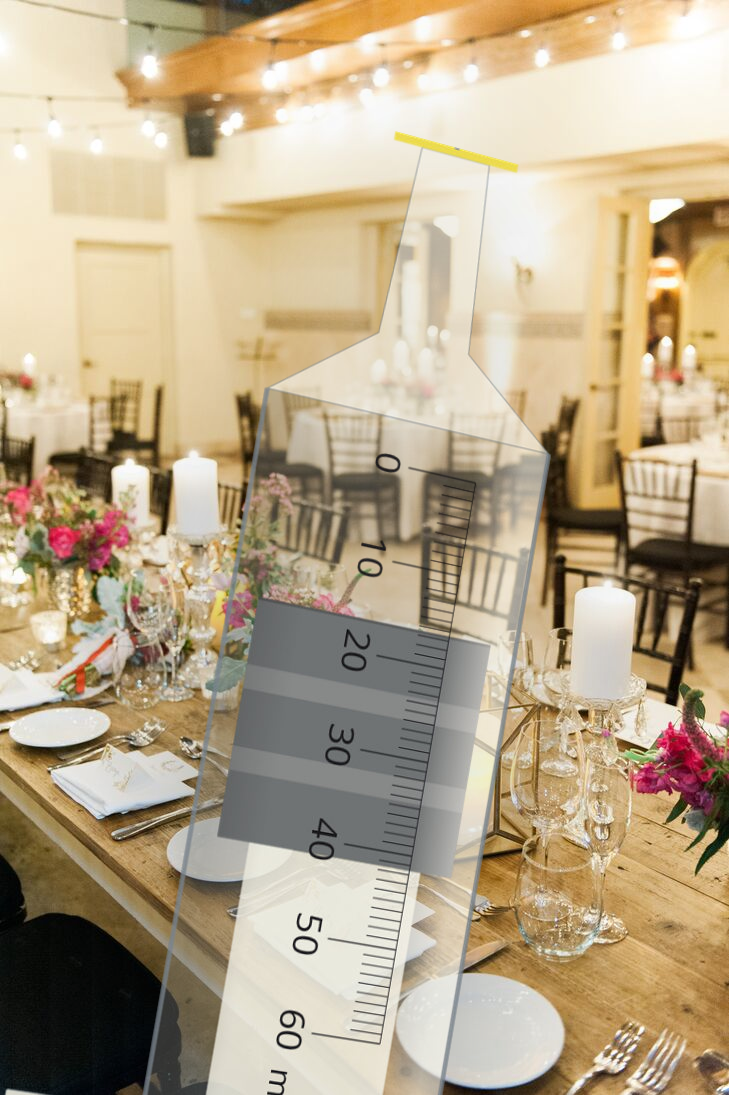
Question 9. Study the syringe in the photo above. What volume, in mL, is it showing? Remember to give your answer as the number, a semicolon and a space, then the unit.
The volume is 16.5; mL
